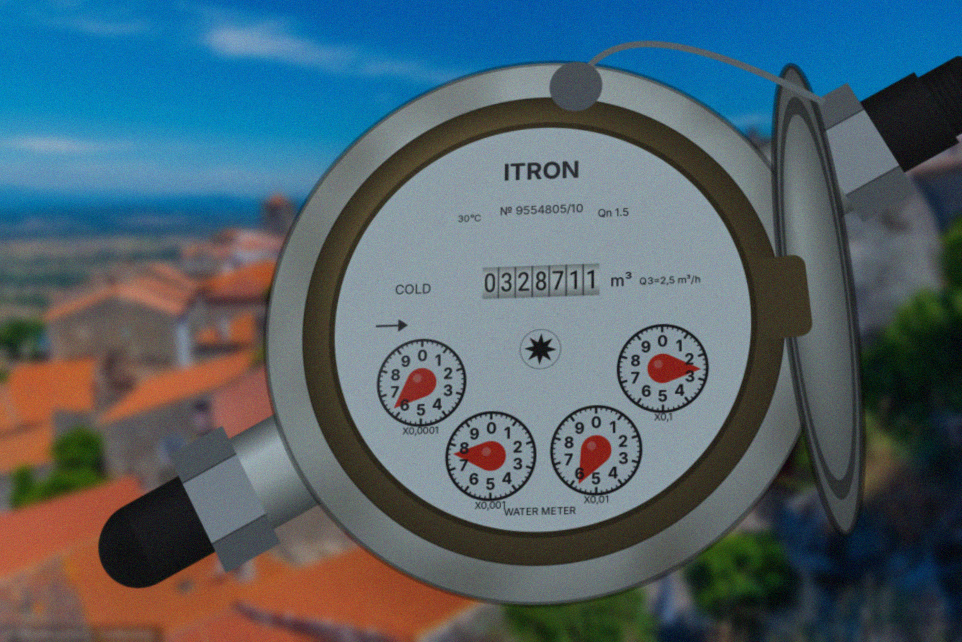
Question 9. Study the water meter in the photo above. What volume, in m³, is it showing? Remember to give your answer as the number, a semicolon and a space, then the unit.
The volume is 328711.2576; m³
